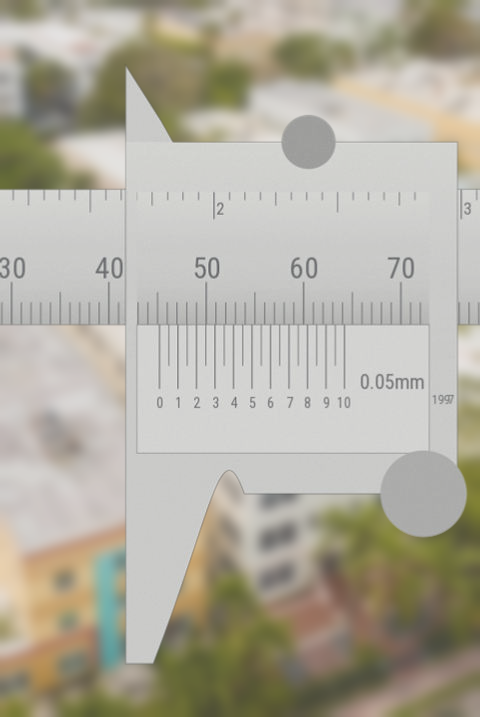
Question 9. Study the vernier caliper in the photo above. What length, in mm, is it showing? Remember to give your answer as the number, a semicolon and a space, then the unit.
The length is 45.2; mm
